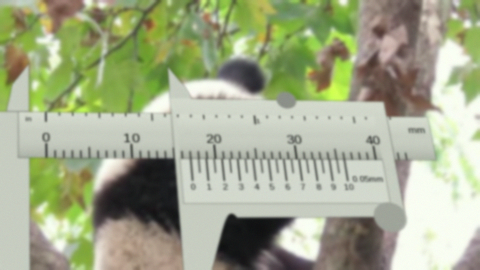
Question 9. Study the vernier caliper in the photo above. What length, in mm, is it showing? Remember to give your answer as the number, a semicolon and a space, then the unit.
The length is 17.0; mm
